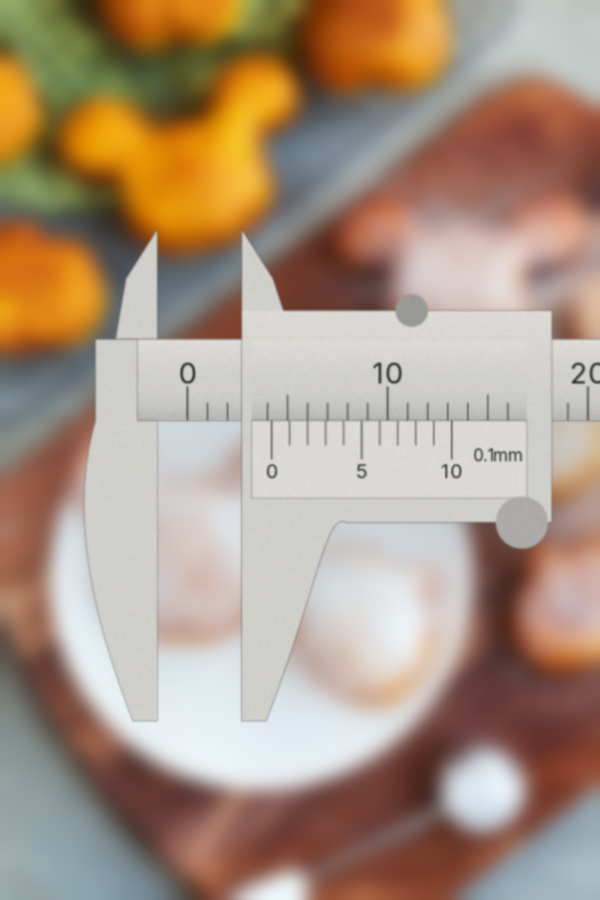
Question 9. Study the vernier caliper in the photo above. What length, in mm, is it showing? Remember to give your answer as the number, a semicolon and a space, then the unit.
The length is 4.2; mm
